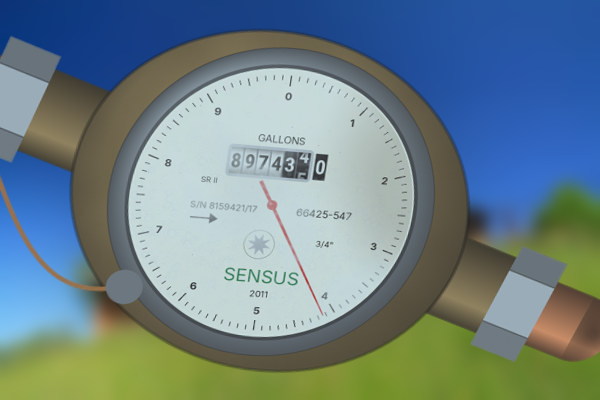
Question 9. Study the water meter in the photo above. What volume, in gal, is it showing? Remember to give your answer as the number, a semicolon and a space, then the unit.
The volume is 8974344.1; gal
